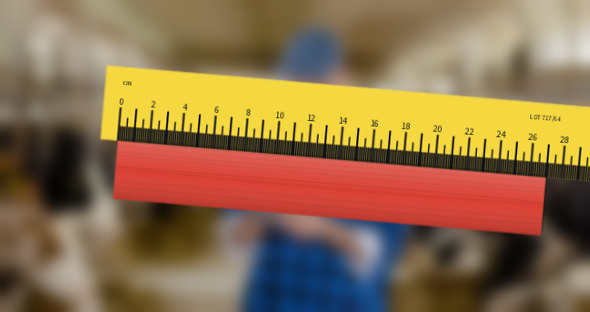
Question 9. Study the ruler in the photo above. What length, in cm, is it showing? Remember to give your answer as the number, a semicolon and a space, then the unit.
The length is 27; cm
